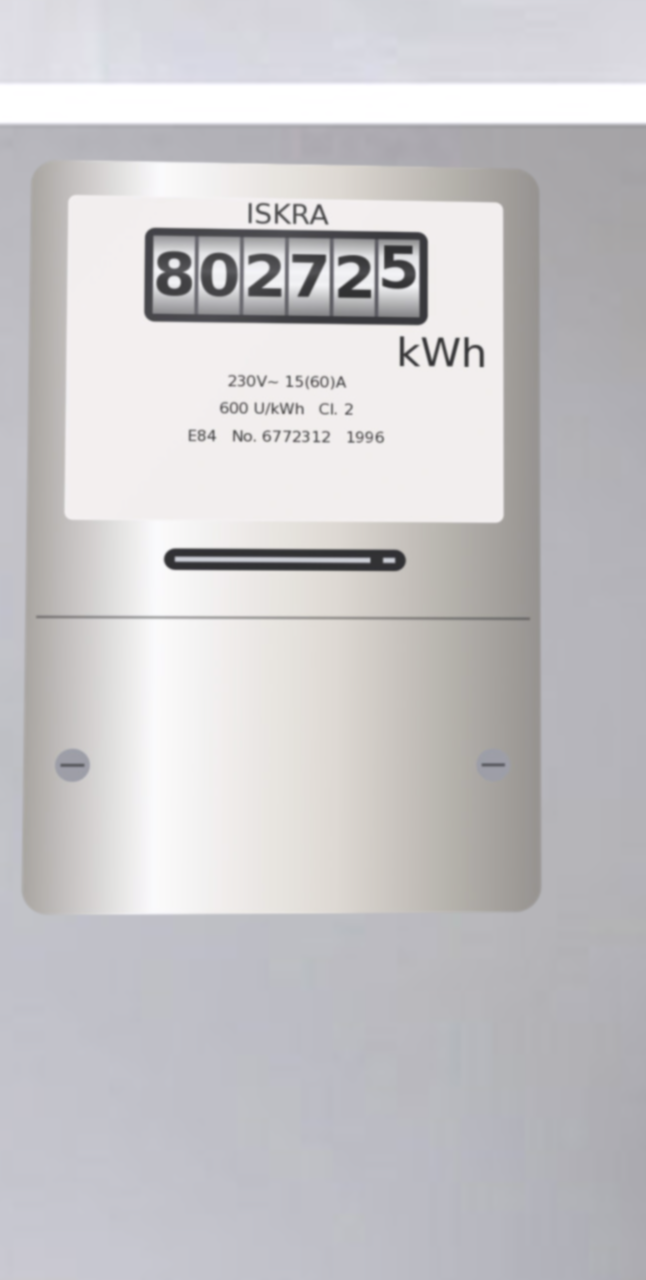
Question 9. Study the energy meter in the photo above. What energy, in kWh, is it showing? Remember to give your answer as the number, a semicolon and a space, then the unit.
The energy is 802725; kWh
